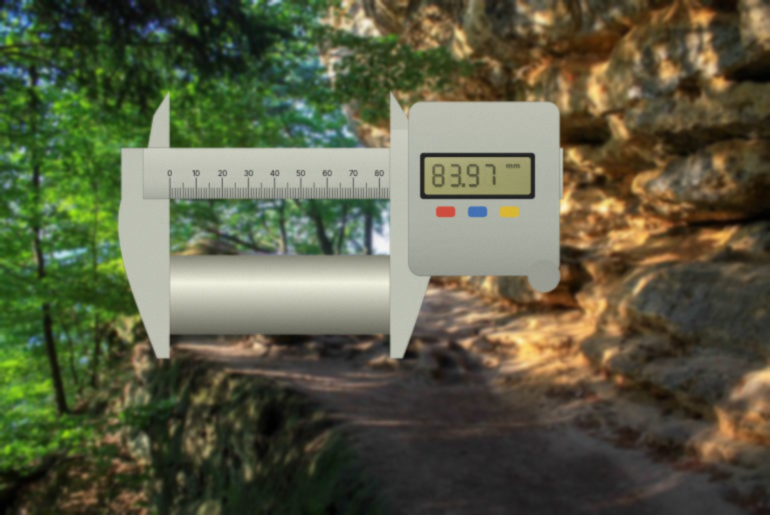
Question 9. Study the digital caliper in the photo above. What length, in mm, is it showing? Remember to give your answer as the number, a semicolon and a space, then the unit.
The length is 83.97; mm
